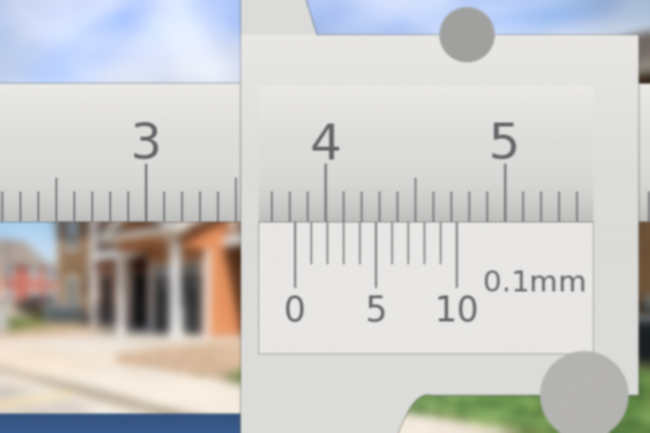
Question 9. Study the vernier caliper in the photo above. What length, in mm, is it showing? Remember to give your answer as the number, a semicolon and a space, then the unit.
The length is 38.3; mm
